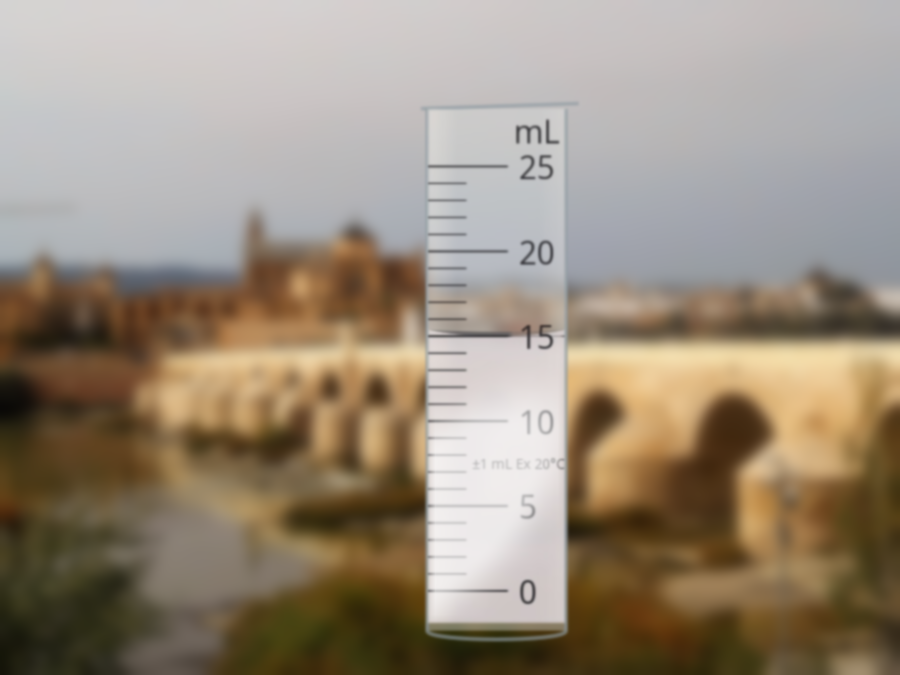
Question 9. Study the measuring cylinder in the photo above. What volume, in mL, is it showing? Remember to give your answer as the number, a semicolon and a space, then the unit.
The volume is 15; mL
